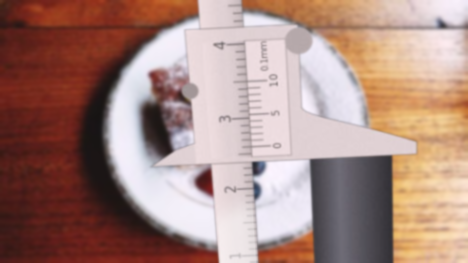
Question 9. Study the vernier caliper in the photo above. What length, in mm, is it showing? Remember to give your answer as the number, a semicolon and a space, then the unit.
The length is 26.0; mm
